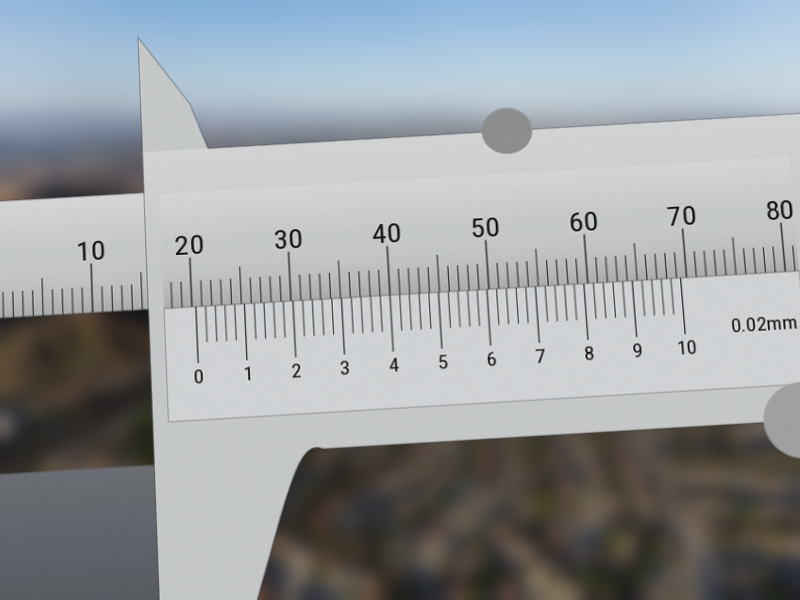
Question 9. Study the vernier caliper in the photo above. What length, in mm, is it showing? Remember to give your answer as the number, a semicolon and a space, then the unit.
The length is 20.4; mm
